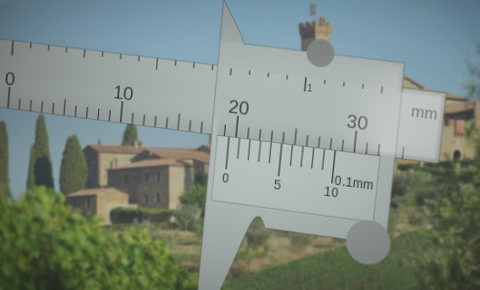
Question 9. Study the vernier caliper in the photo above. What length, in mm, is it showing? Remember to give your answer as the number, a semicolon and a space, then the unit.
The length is 19.4; mm
